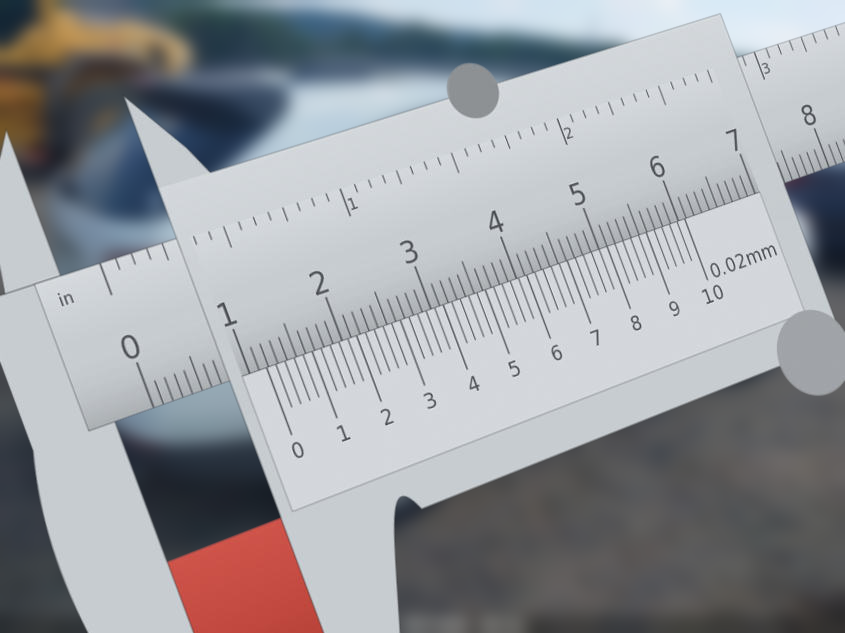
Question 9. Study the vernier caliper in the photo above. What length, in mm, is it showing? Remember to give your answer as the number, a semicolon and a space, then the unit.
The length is 11.8; mm
